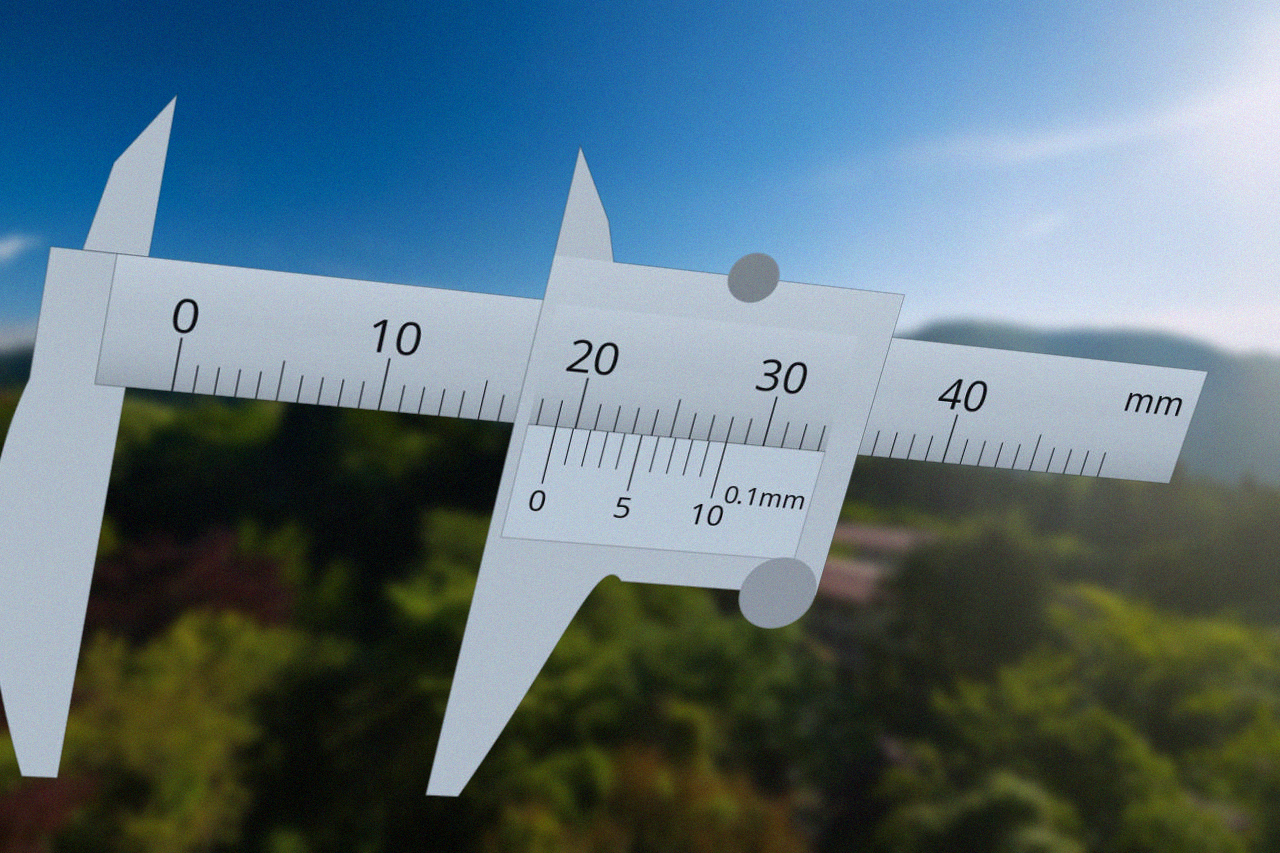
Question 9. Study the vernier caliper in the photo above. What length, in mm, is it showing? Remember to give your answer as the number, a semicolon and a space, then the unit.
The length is 19.0; mm
